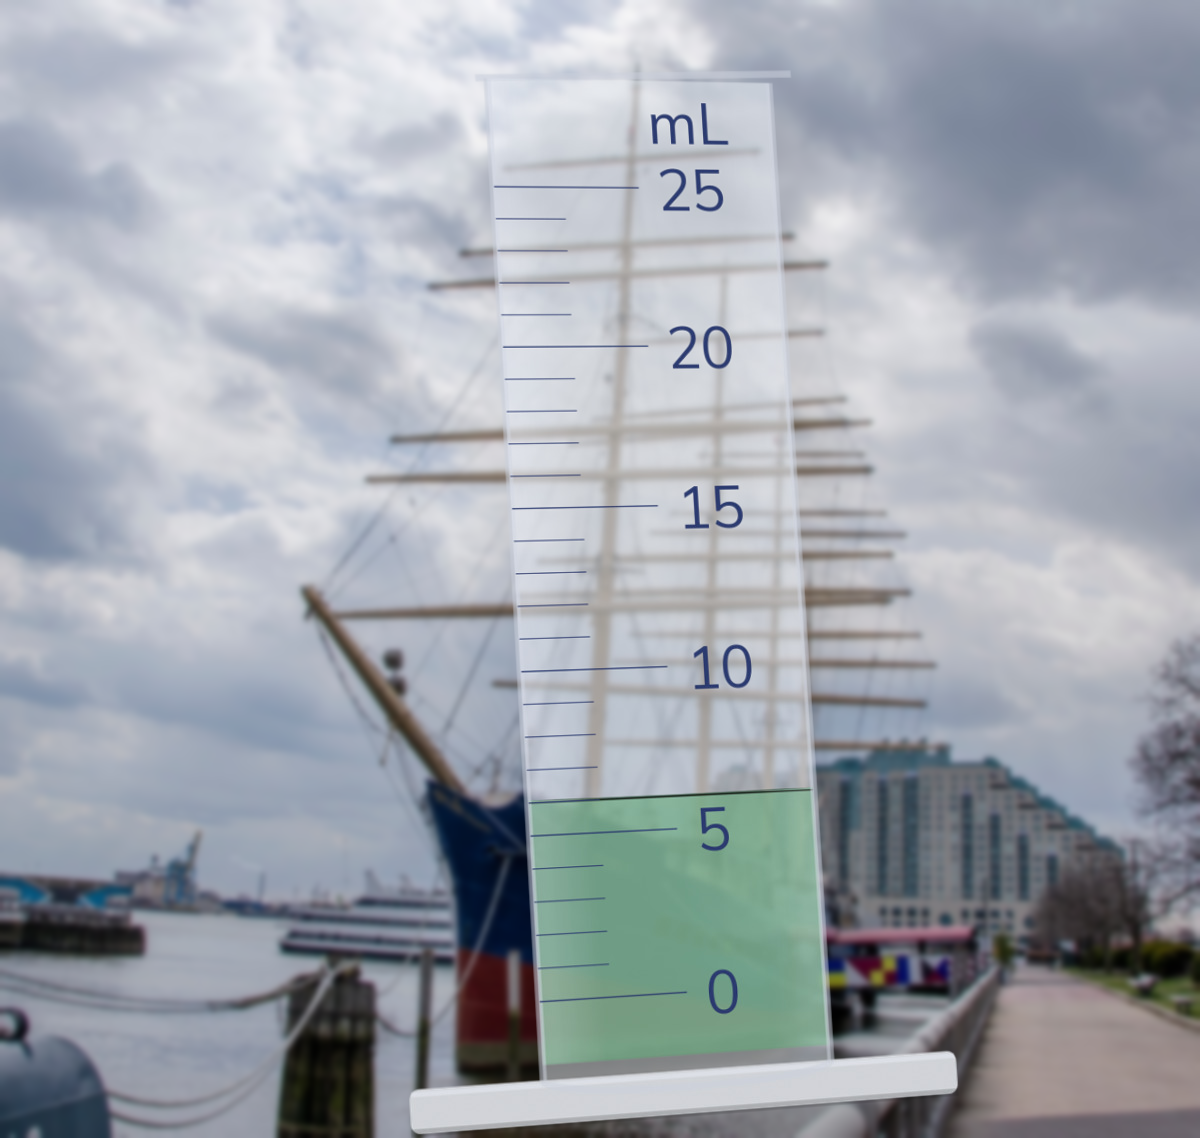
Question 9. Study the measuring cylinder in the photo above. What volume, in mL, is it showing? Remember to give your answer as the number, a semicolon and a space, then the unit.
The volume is 6; mL
